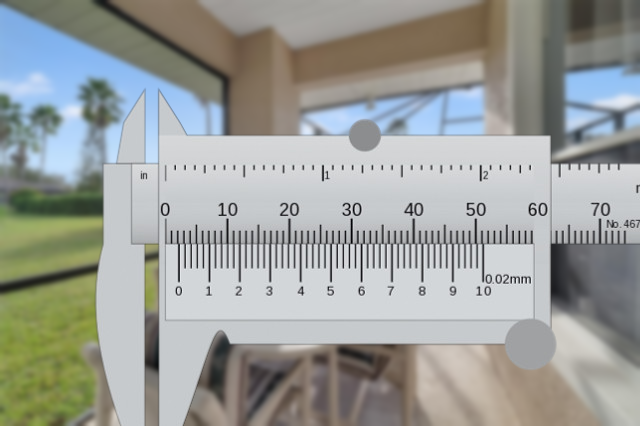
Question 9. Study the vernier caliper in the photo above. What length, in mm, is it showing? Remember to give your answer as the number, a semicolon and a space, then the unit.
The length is 2.2; mm
